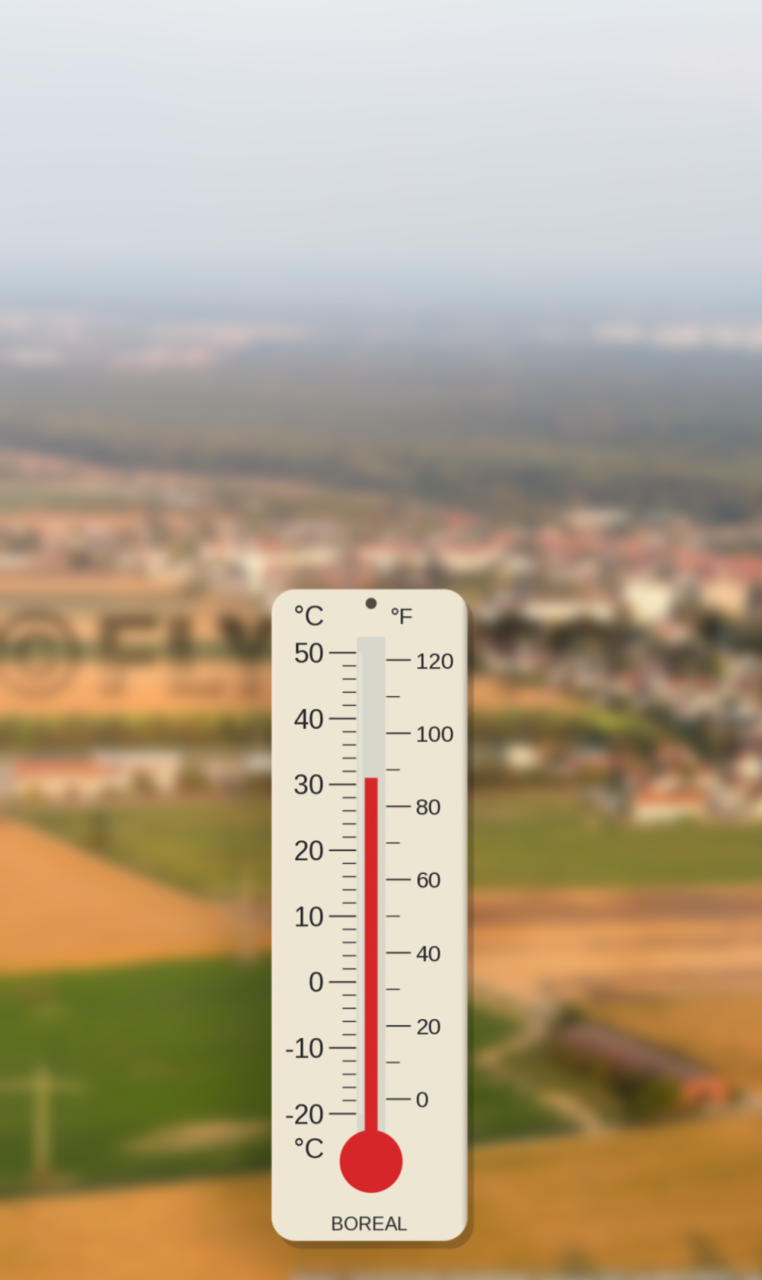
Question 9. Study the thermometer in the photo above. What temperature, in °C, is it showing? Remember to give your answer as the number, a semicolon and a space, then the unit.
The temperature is 31; °C
